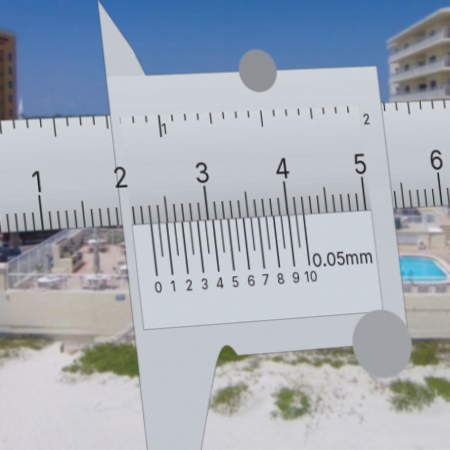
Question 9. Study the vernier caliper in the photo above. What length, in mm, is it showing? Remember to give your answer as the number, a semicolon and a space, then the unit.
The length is 23.0; mm
